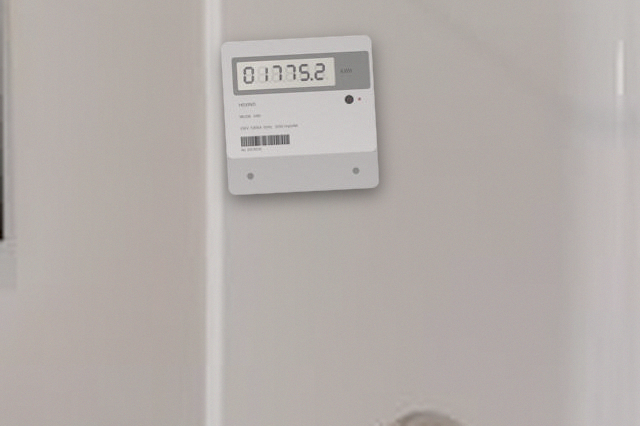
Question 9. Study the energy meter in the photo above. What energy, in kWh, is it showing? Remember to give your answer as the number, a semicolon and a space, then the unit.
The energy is 1775.2; kWh
